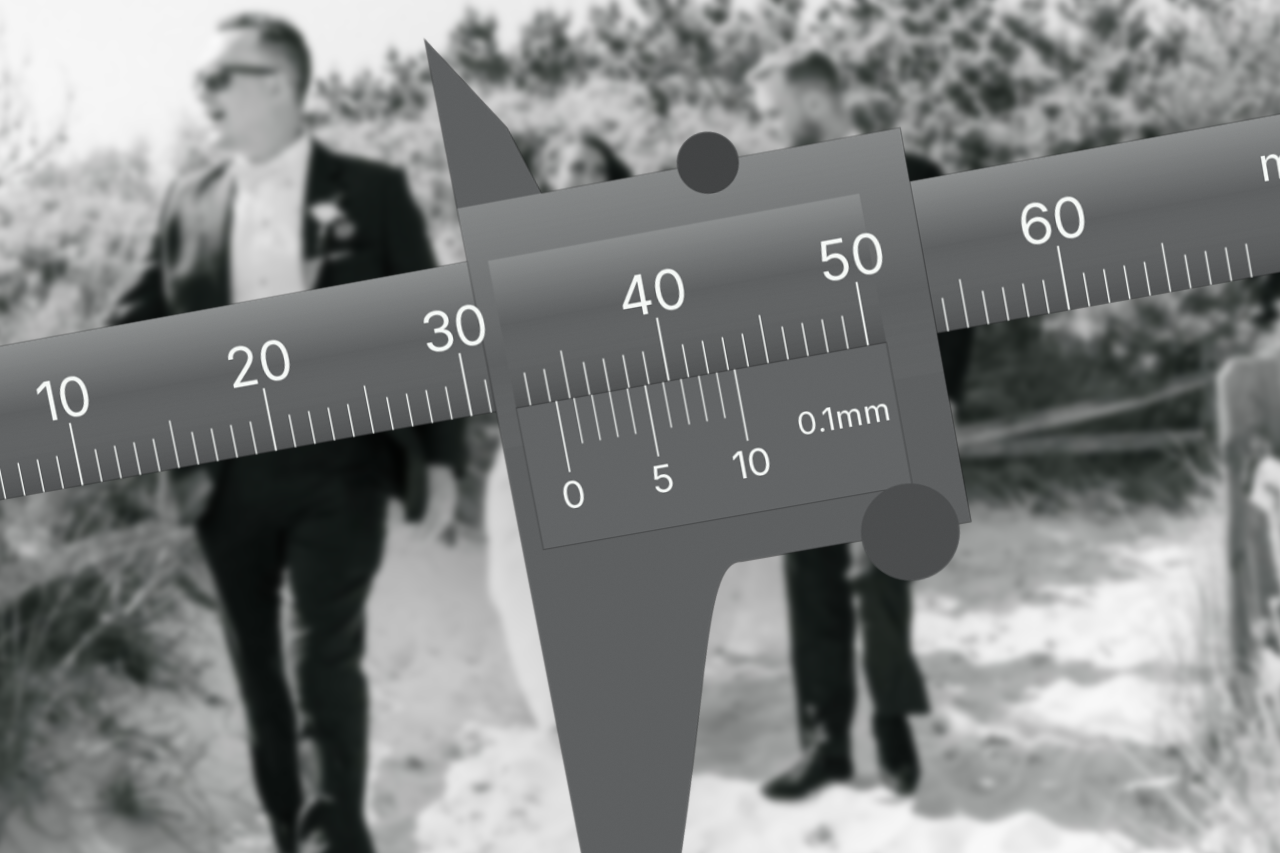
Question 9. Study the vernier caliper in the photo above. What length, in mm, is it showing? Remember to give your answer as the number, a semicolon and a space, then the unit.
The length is 34.3; mm
